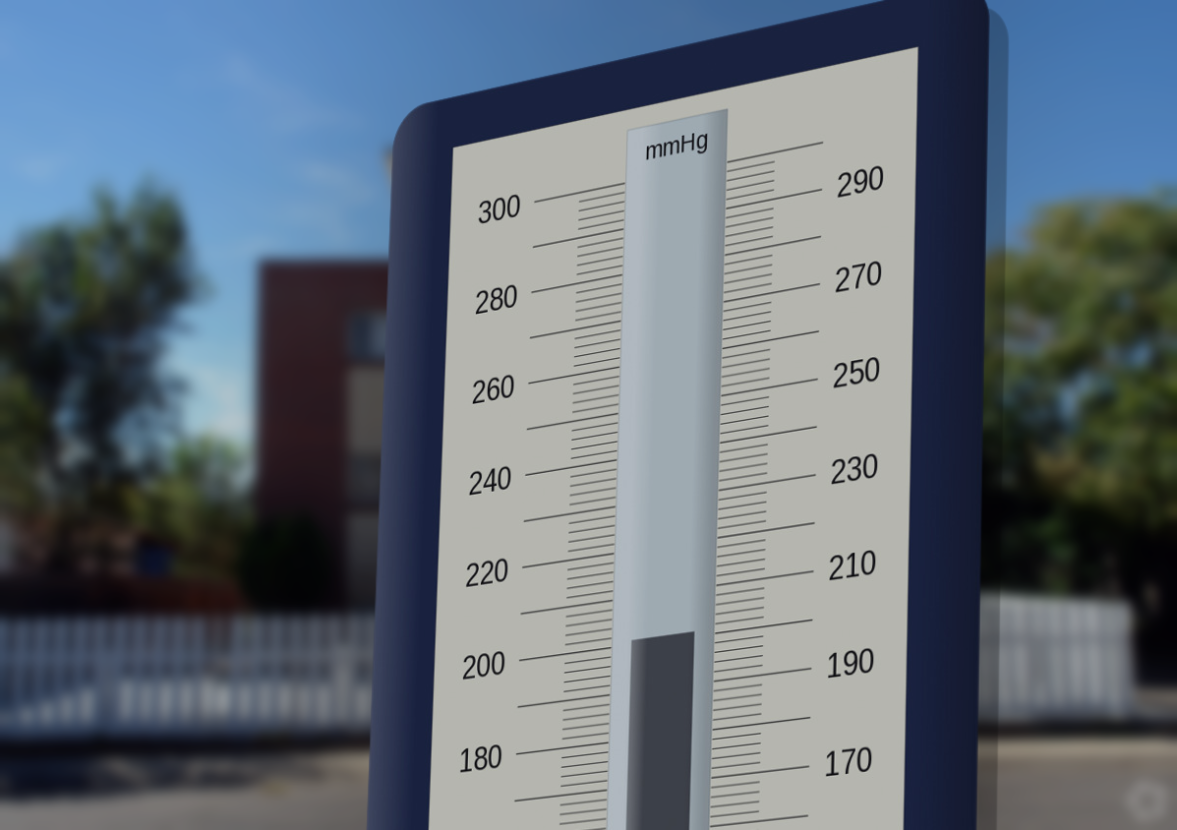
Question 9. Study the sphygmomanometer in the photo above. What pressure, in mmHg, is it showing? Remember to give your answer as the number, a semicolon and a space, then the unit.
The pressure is 201; mmHg
